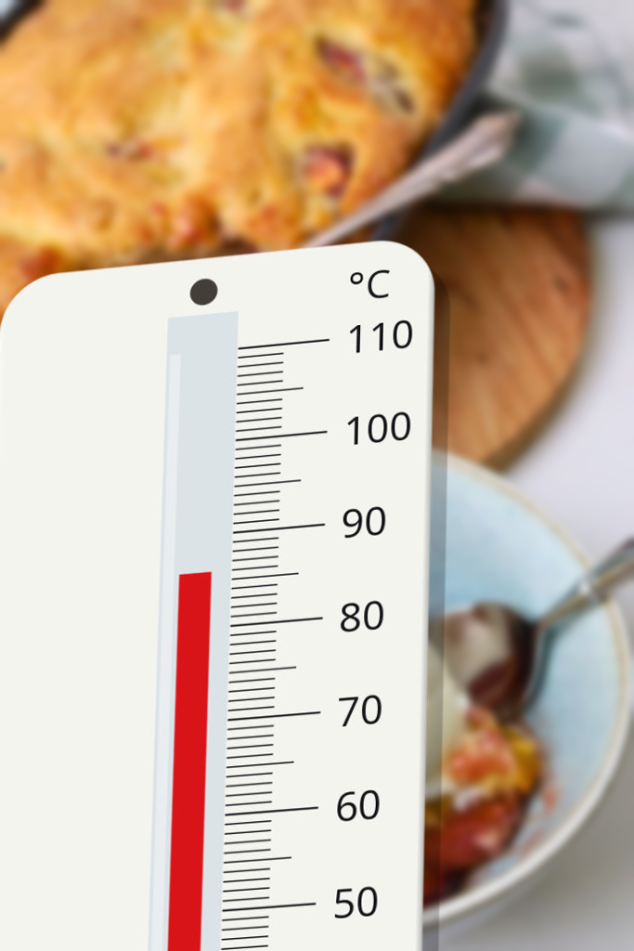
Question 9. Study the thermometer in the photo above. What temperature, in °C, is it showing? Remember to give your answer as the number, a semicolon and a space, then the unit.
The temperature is 86; °C
